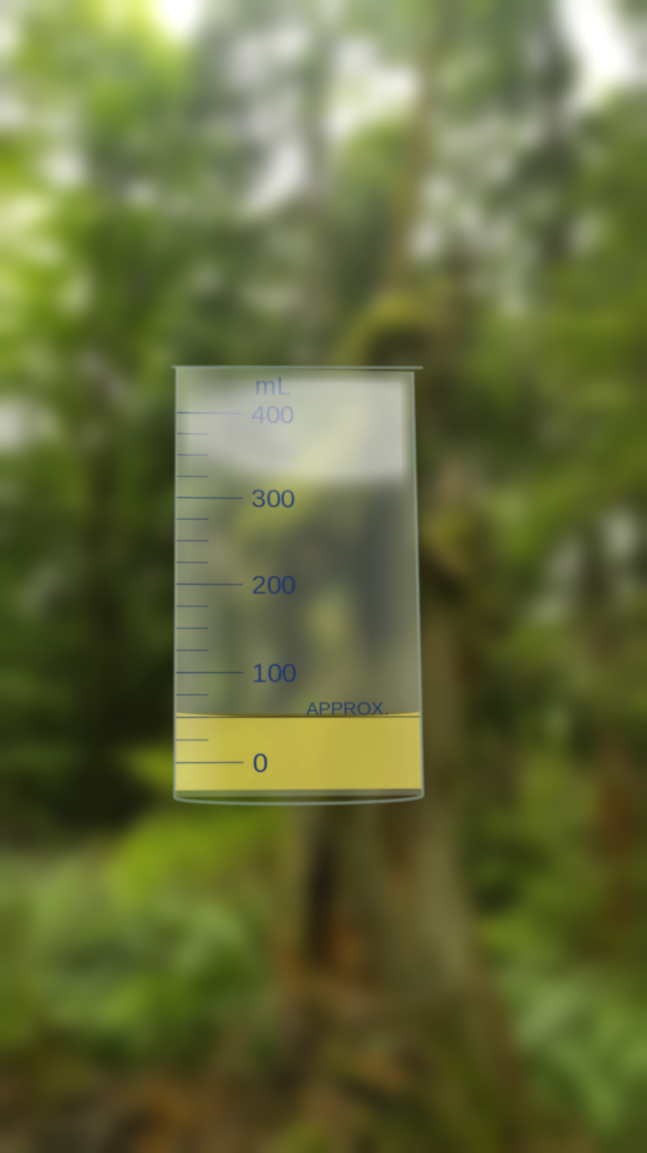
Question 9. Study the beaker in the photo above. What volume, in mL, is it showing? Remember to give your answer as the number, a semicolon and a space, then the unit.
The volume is 50; mL
